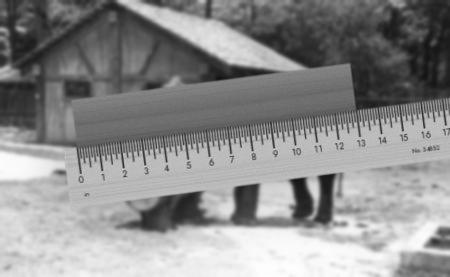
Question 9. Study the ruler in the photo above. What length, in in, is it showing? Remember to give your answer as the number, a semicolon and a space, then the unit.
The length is 13; in
